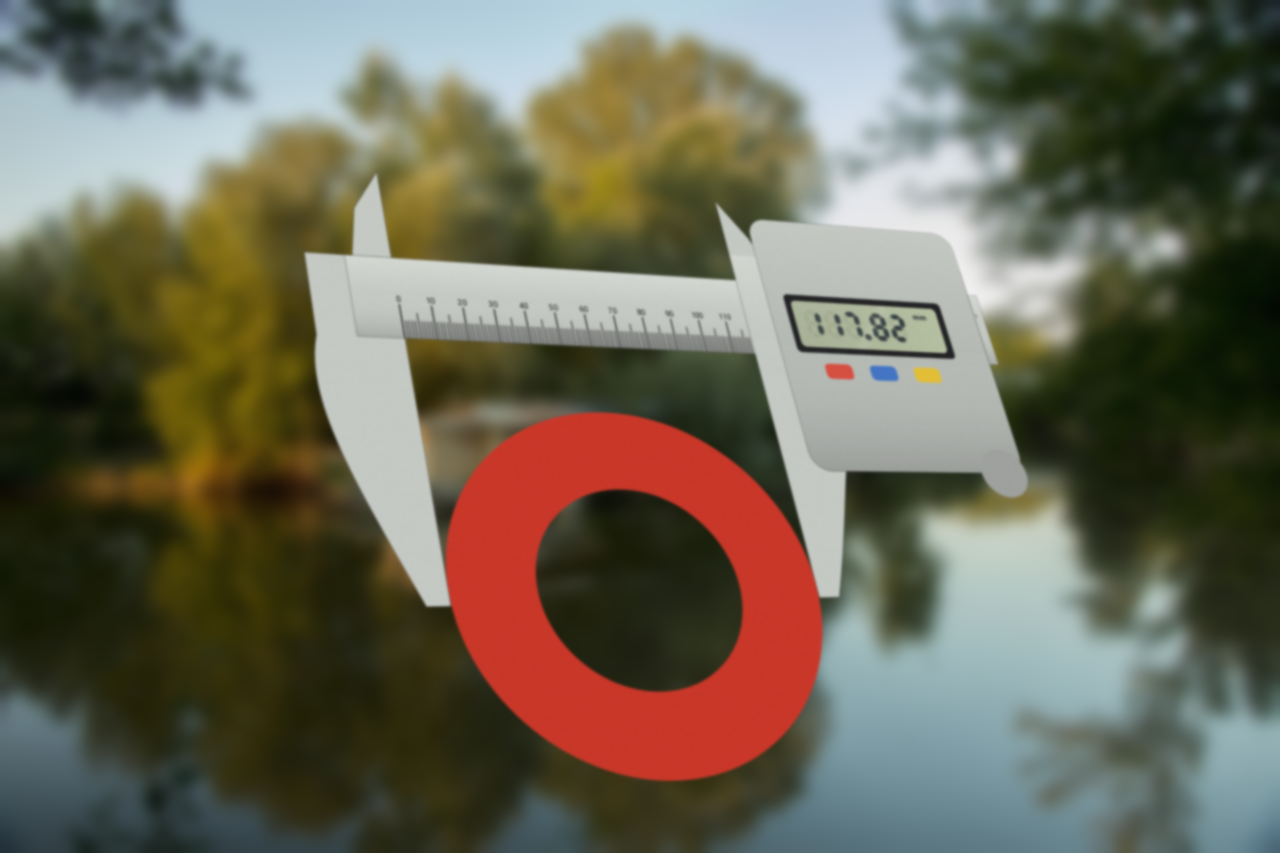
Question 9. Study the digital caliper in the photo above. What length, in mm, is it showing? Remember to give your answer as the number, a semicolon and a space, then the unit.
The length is 117.82; mm
